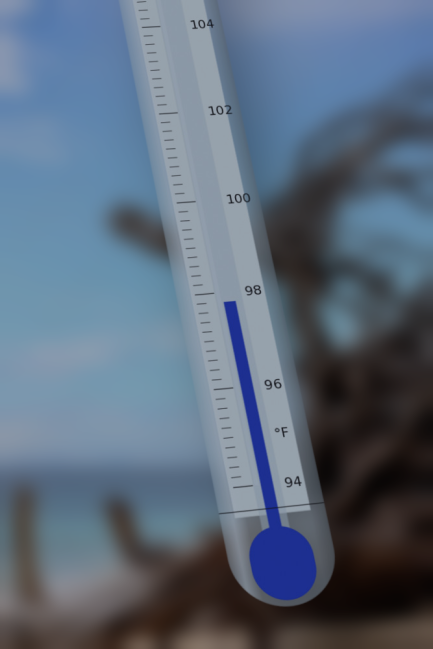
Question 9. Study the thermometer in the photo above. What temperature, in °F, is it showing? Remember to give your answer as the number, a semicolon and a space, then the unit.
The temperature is 97.8; °F
